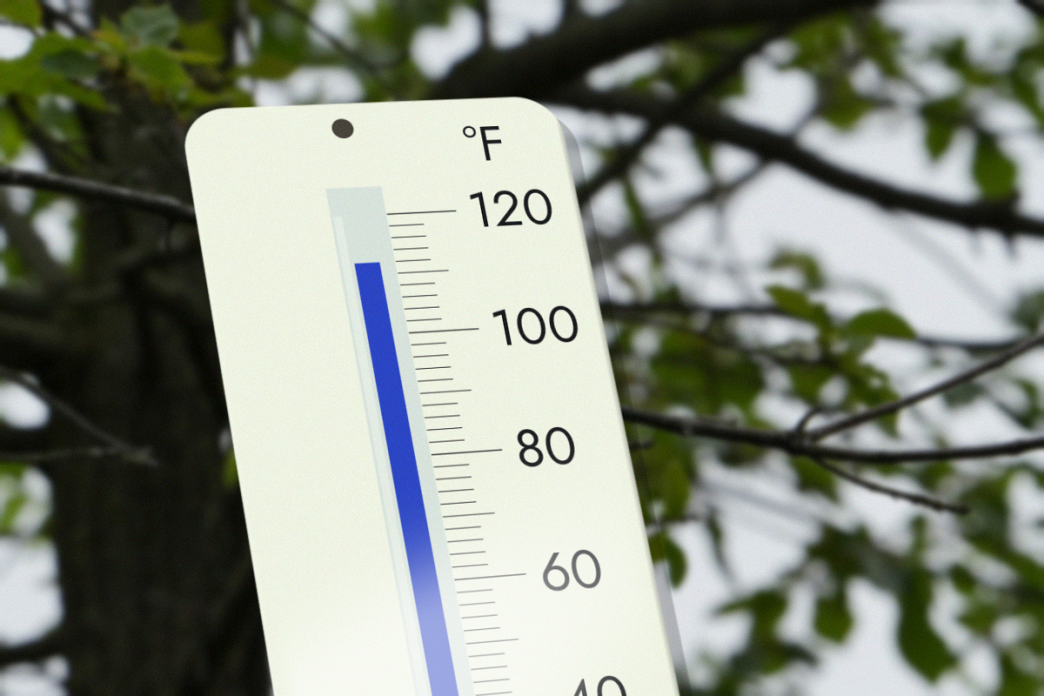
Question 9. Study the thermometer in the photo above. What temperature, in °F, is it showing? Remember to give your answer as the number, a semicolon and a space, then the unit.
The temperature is 112; °F
